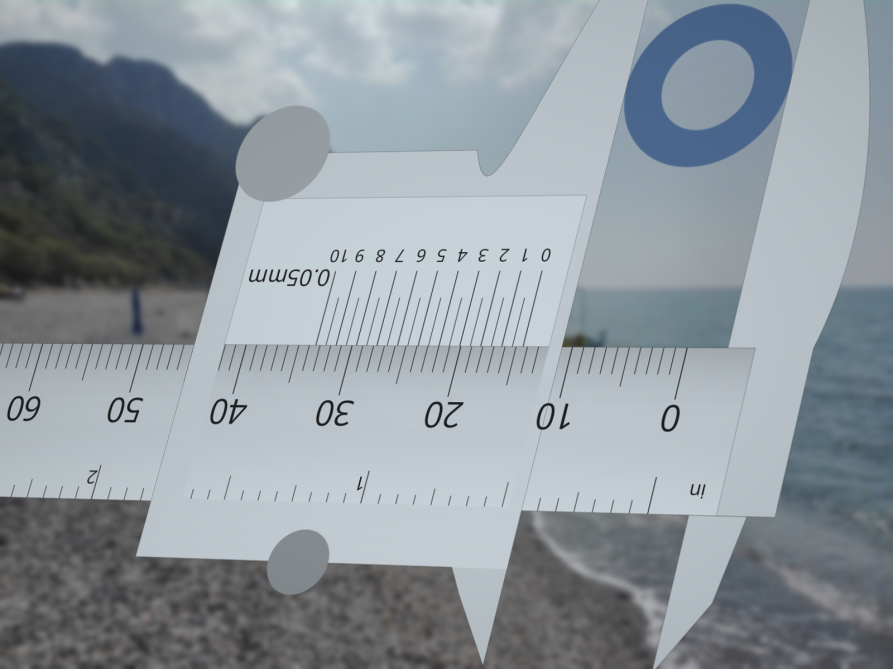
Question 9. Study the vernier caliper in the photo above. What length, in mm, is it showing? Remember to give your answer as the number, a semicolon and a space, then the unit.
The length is 14.4; mm
